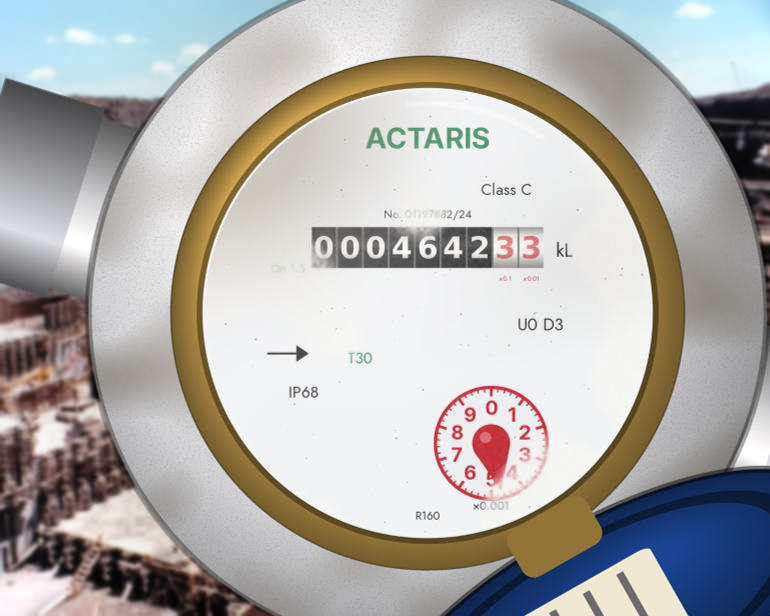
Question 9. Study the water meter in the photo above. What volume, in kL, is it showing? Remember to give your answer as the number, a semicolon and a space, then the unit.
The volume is 4642.334; kL
